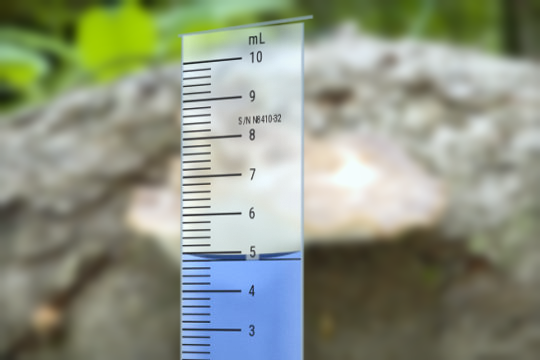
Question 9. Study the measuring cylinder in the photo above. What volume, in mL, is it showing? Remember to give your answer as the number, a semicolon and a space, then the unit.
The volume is 4.8; mL
